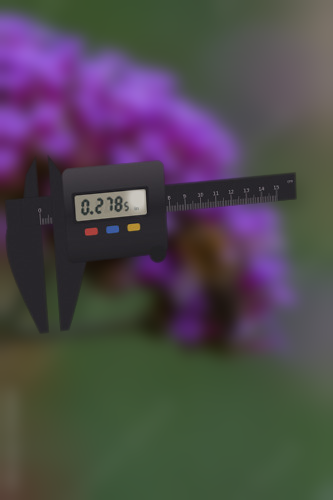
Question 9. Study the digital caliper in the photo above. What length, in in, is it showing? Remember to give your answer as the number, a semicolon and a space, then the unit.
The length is 0.2785; in
